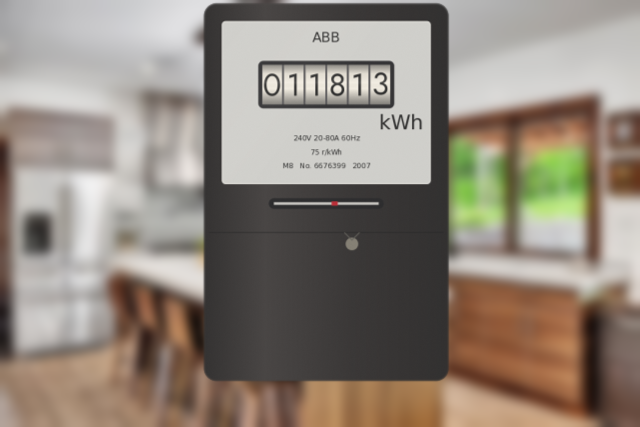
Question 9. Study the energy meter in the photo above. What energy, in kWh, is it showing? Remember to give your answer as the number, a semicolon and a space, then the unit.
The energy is 11813; kWh
